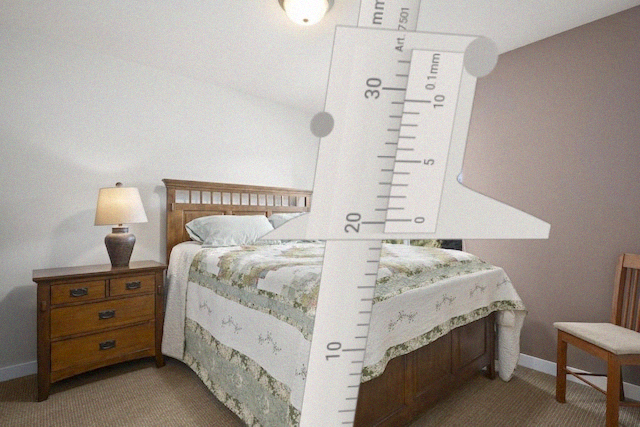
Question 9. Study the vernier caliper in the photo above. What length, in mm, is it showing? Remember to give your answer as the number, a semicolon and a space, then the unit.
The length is 20.2; mm
